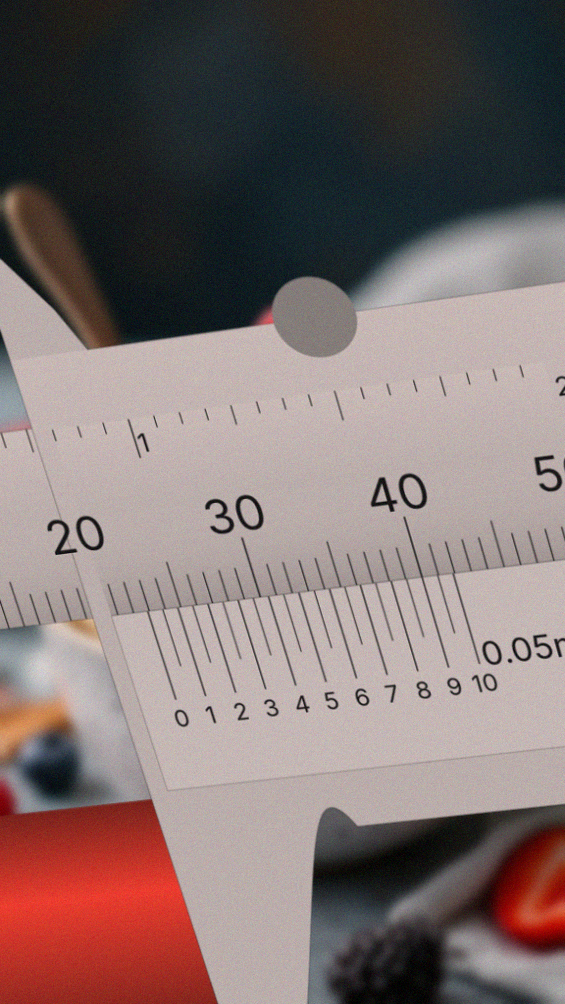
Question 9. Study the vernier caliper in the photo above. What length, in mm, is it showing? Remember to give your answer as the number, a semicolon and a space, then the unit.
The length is 22.9; mm
